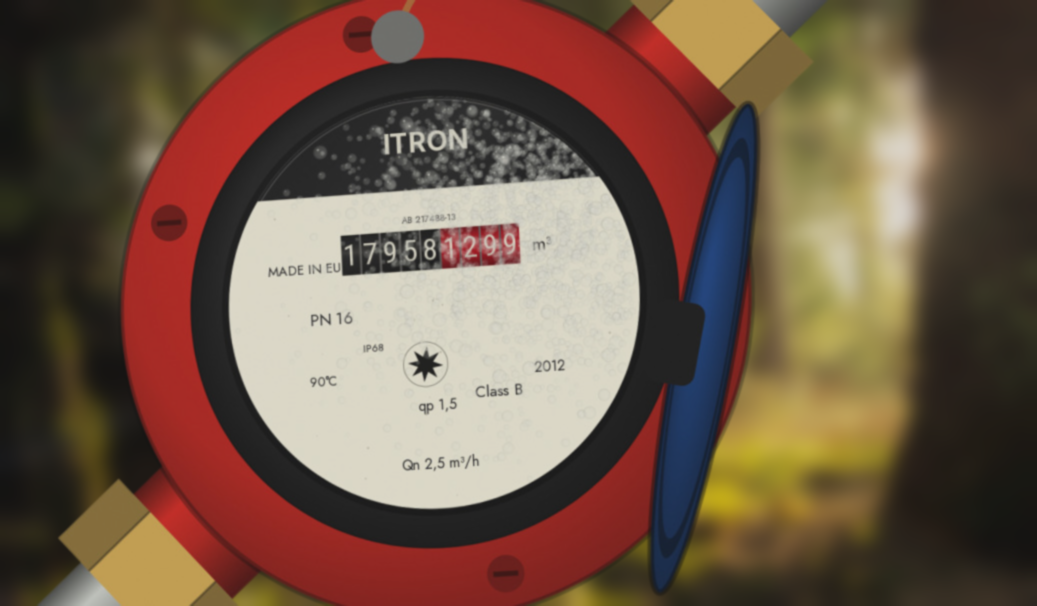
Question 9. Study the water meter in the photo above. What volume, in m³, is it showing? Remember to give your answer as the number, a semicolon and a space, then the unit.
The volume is 17958.1299; m³
